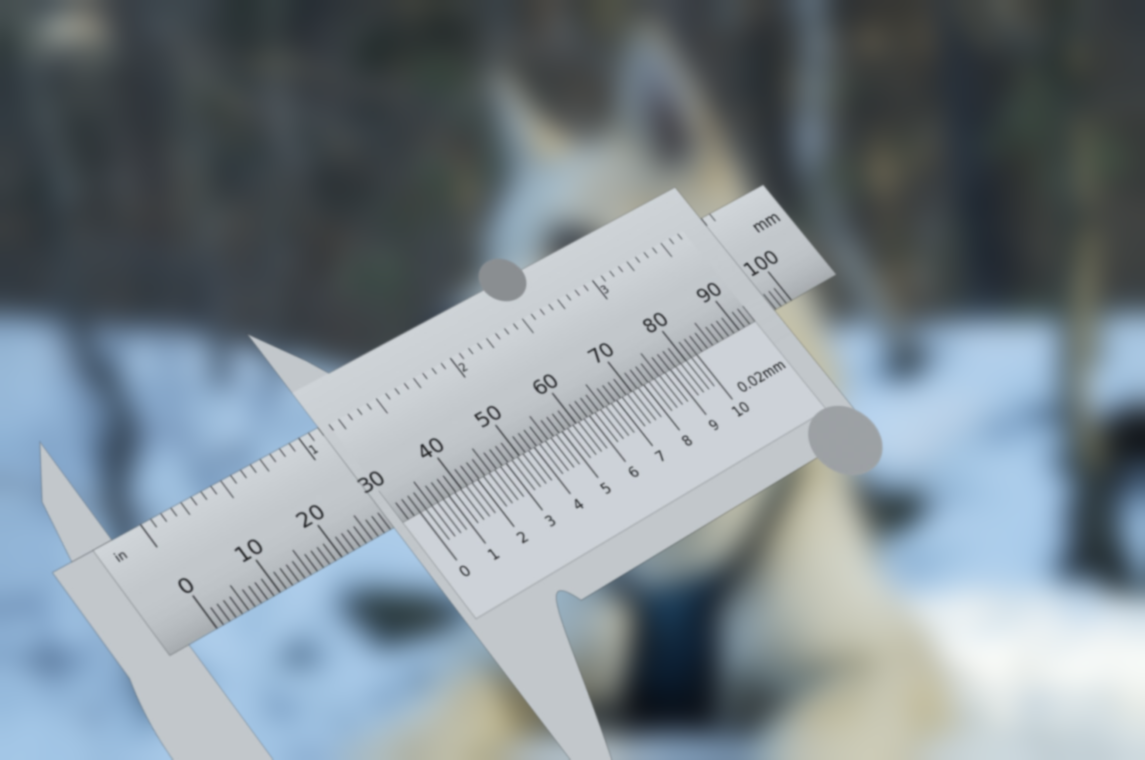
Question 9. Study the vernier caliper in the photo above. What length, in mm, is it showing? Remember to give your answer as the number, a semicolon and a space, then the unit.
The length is 33.0; mm
